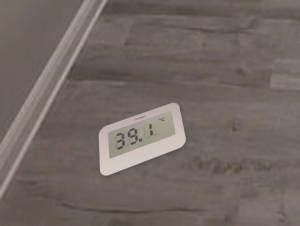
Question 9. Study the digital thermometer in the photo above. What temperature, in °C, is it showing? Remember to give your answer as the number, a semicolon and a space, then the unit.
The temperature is 39.1; °C
